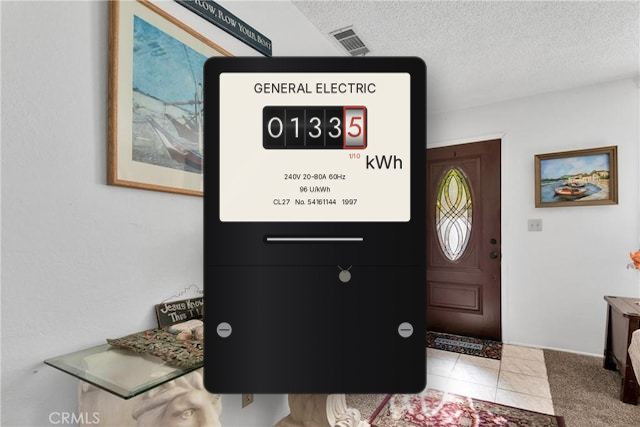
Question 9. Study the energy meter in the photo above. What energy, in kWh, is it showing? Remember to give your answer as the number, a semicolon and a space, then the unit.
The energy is 133.5; kWh
